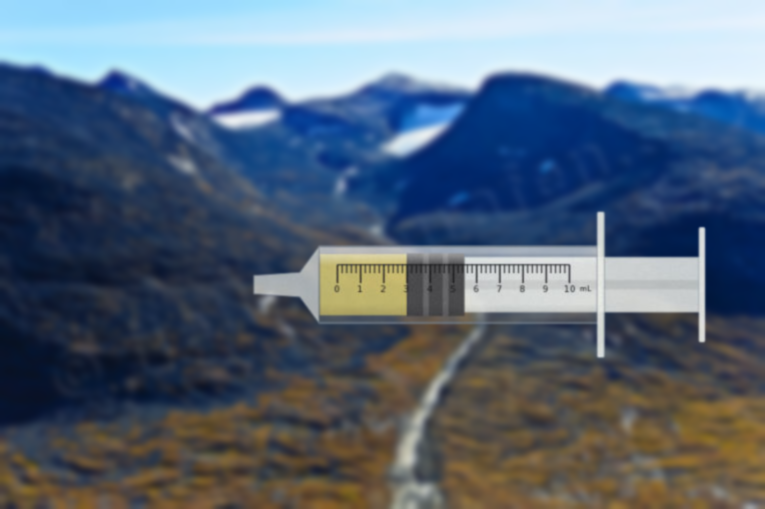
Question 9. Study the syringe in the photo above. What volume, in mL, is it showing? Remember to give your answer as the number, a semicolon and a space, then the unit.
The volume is 3; mL
